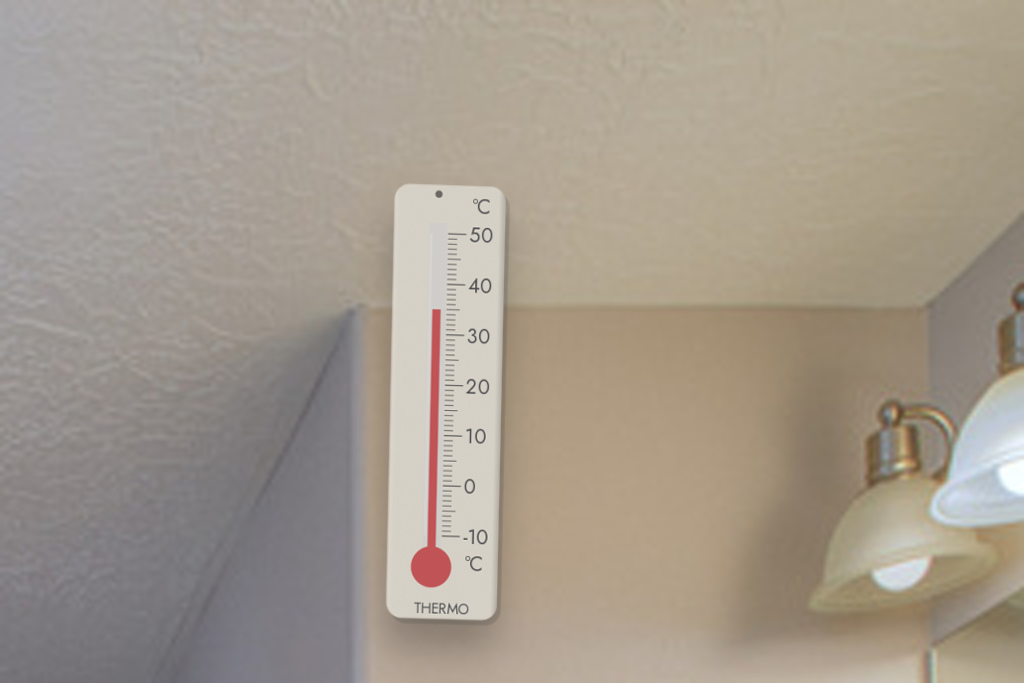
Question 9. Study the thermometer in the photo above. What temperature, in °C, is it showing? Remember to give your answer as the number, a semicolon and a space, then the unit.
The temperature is 35; °C
